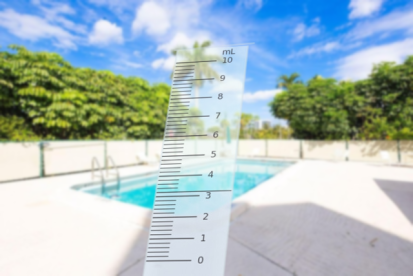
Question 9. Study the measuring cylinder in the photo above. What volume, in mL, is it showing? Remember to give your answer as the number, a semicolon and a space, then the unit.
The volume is 3.2; mL
